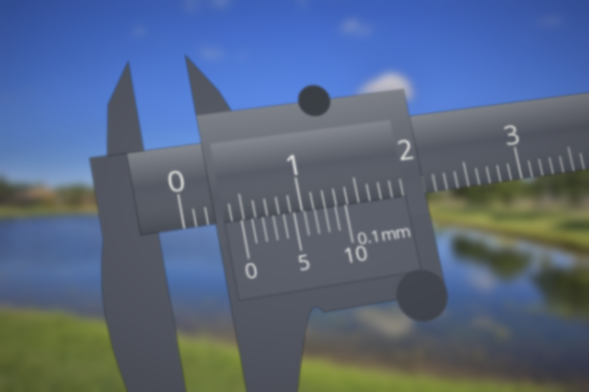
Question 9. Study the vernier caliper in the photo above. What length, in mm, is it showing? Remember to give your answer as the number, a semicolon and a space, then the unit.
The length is 4.8; mm
